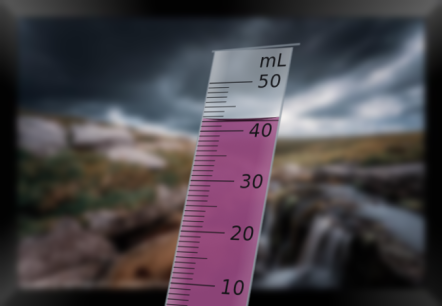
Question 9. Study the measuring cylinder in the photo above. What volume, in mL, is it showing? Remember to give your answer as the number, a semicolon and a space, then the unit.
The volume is 42; mL
